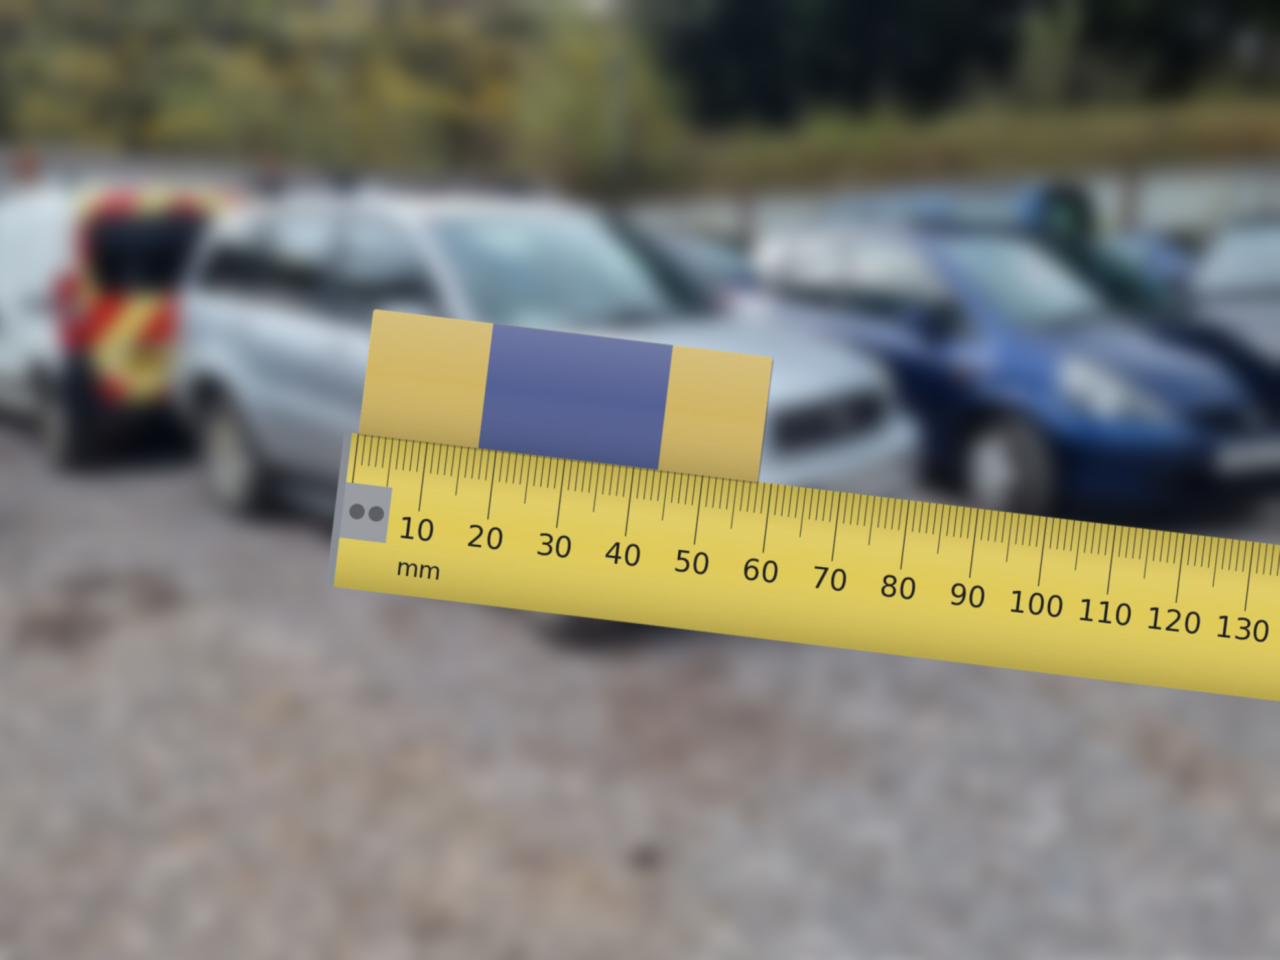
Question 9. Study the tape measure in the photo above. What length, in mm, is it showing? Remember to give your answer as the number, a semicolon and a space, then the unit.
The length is 58; mm
